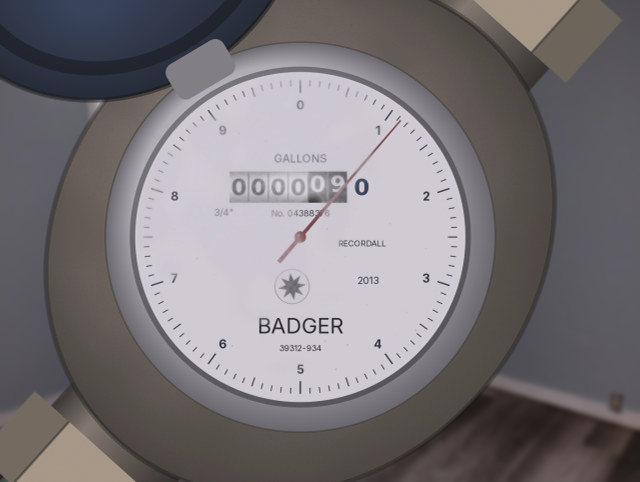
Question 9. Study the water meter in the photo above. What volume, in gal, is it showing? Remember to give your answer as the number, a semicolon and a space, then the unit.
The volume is 91.1; gal
